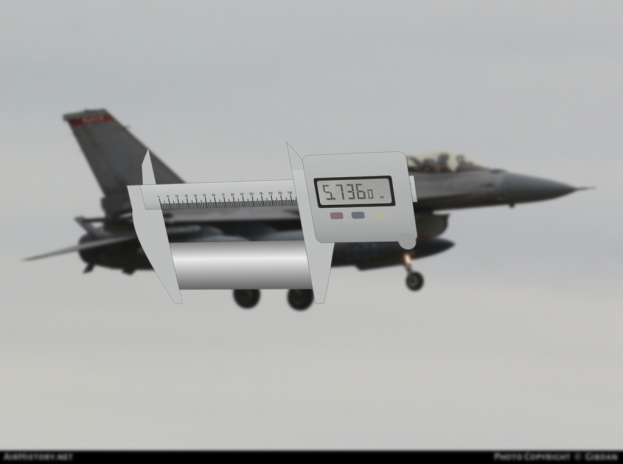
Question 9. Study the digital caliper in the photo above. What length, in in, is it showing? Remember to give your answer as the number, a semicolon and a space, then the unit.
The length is 5.7360; in
